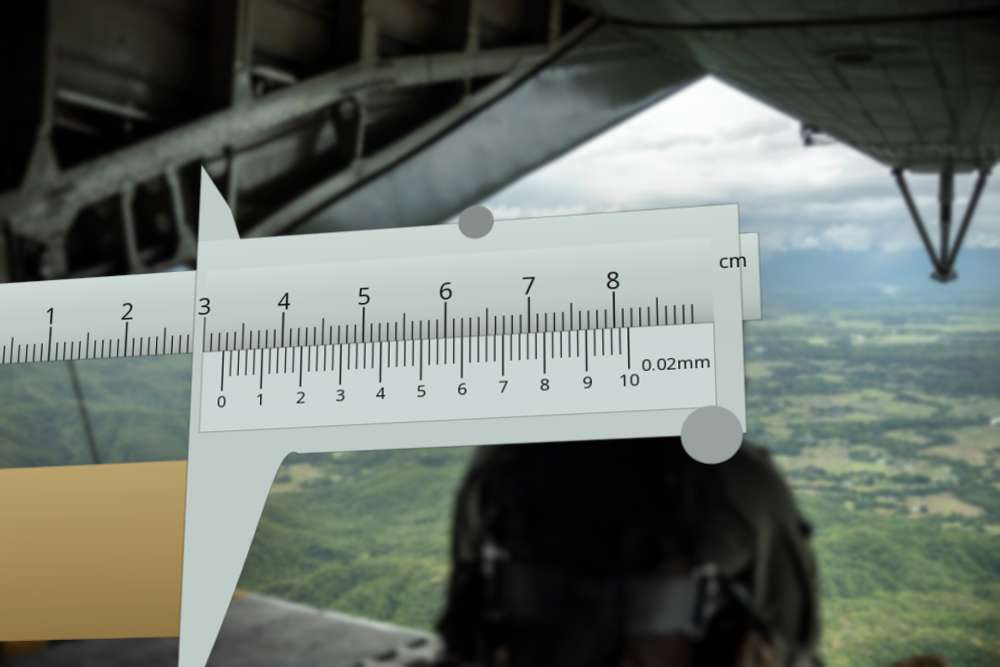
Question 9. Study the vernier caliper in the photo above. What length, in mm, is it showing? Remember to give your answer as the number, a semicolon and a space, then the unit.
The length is 32.6; mm
